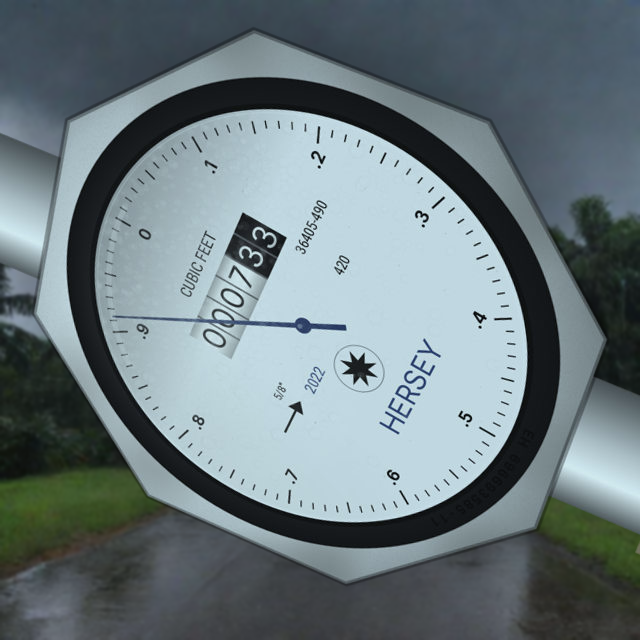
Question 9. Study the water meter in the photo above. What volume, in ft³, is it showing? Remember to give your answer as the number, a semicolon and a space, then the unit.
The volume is 732.91; ft³
